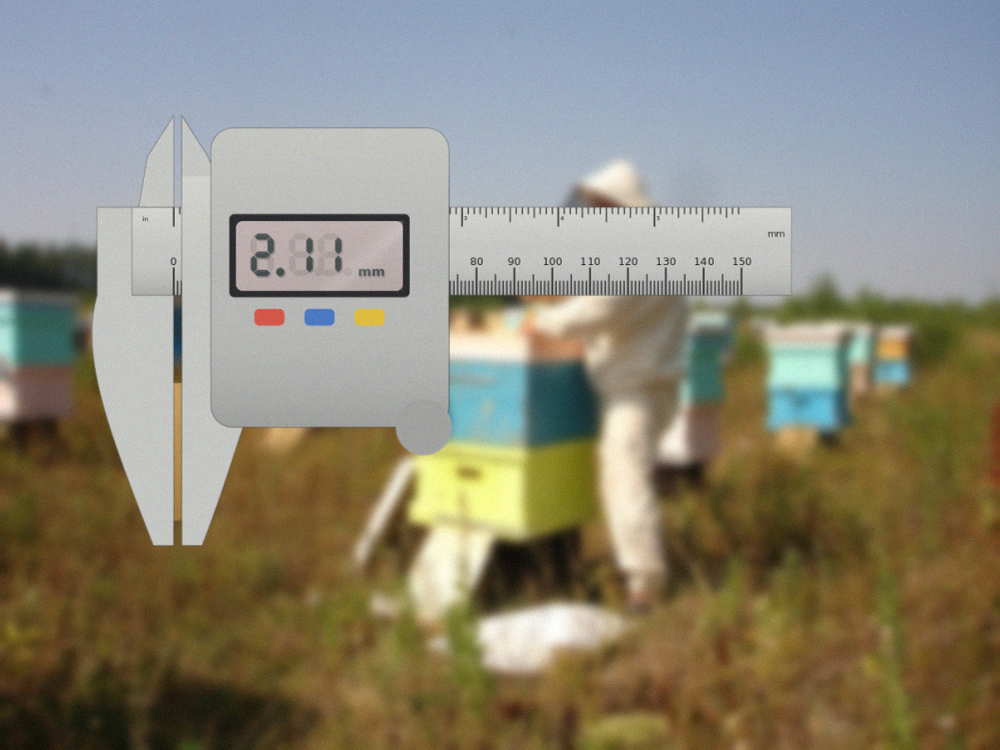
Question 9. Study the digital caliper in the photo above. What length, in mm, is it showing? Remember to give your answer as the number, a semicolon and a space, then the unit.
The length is 2.11; mm
